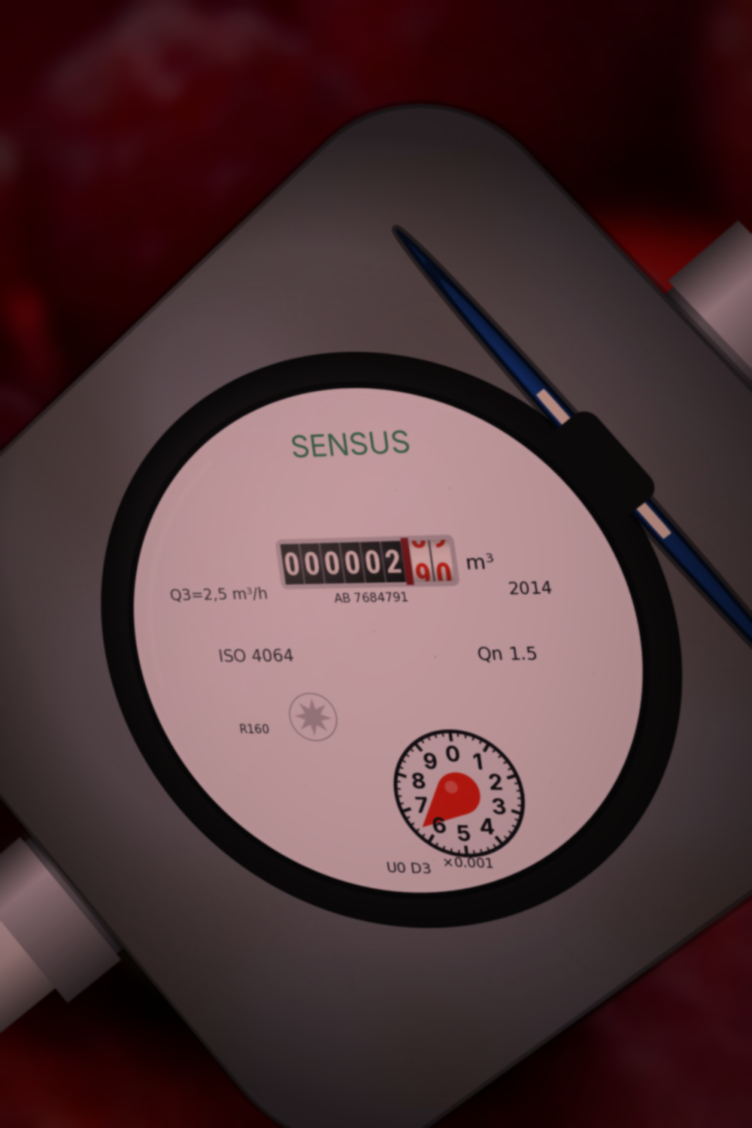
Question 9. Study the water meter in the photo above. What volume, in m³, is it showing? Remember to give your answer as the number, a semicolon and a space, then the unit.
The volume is 2.896; m³
